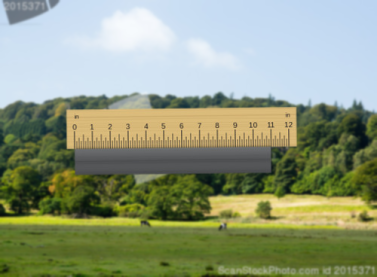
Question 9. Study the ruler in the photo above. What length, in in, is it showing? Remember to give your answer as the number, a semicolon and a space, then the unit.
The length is 11; in
